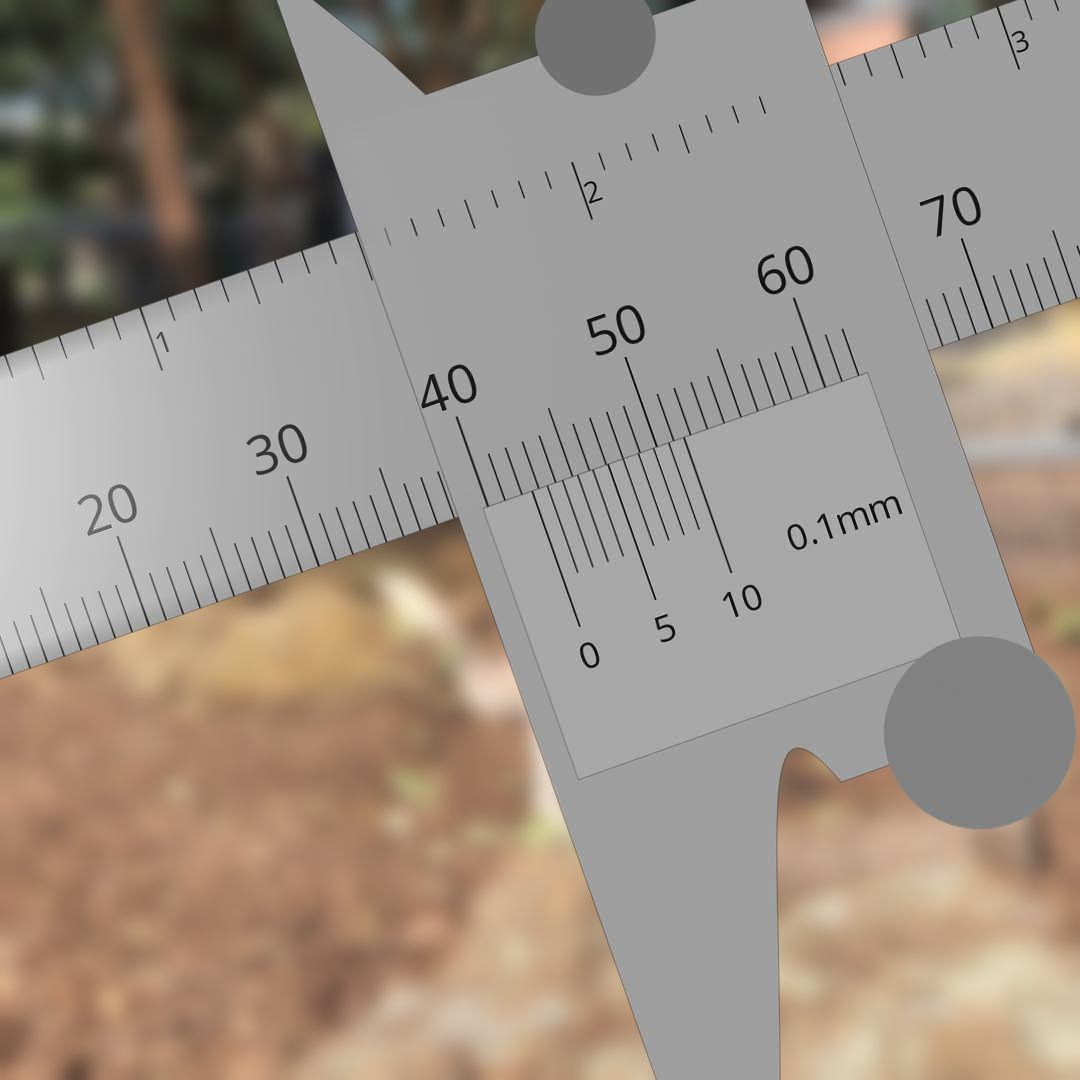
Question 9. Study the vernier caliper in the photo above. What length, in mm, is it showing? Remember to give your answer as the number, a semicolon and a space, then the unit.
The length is 42.6; mm
